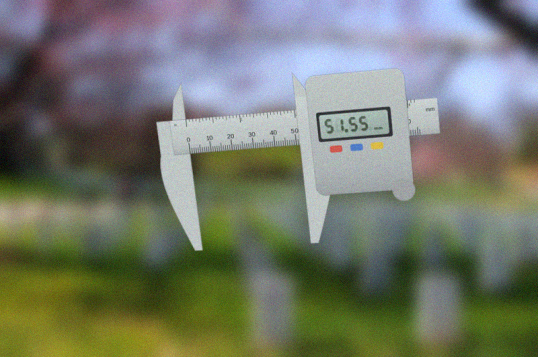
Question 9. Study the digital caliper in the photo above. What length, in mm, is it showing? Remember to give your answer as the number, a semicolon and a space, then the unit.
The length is 51.55; mm
